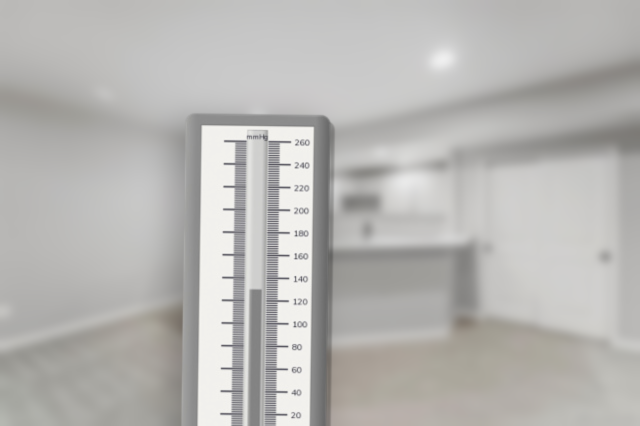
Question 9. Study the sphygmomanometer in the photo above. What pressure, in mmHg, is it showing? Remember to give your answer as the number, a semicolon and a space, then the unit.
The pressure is 130; mmHg
